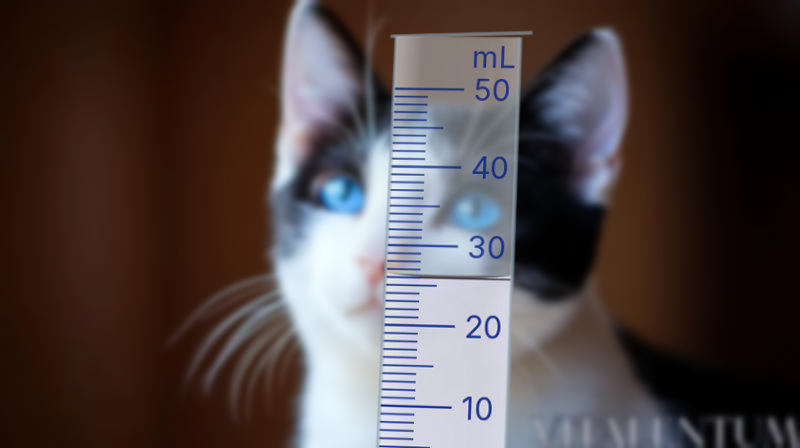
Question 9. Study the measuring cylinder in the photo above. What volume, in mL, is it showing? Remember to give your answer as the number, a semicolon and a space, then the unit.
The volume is 26; mL
